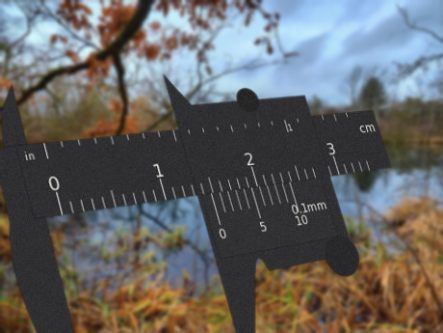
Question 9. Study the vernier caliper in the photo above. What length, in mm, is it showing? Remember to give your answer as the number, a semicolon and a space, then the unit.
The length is 14.8; mm
